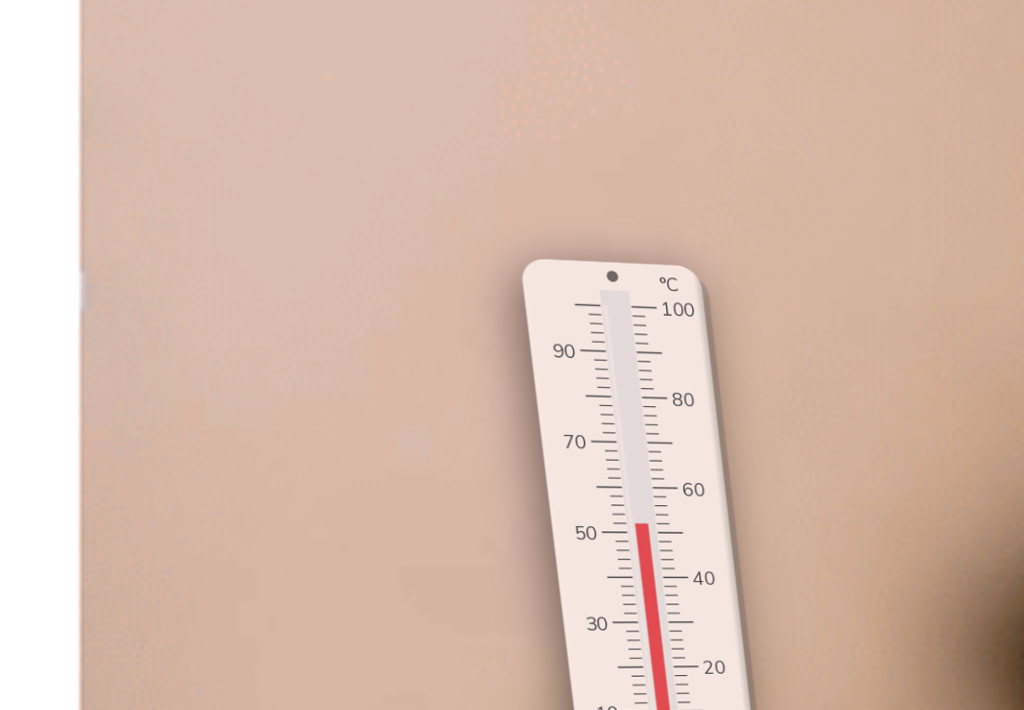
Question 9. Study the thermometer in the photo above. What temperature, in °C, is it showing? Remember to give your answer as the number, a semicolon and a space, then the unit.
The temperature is 52; °C
